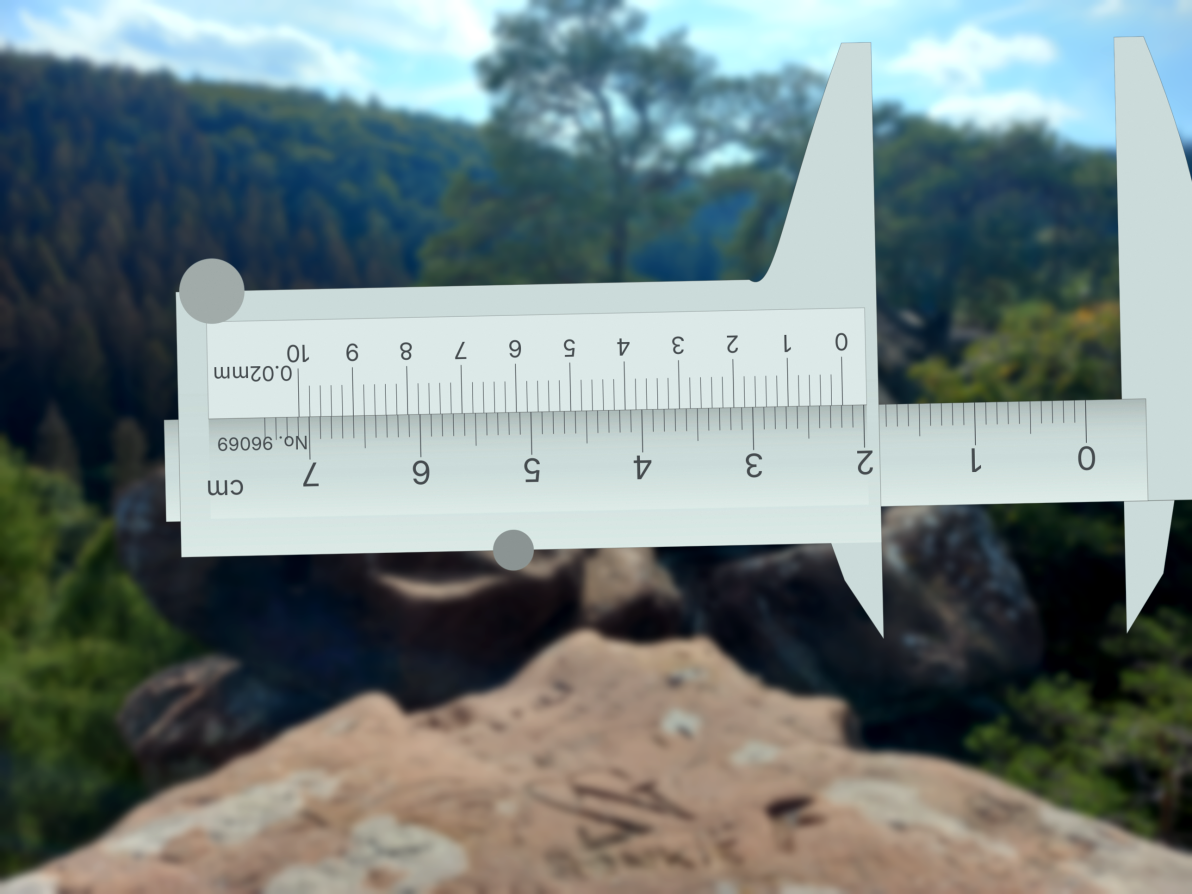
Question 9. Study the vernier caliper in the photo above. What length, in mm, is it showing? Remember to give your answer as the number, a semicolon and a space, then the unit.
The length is 21.9; mm
